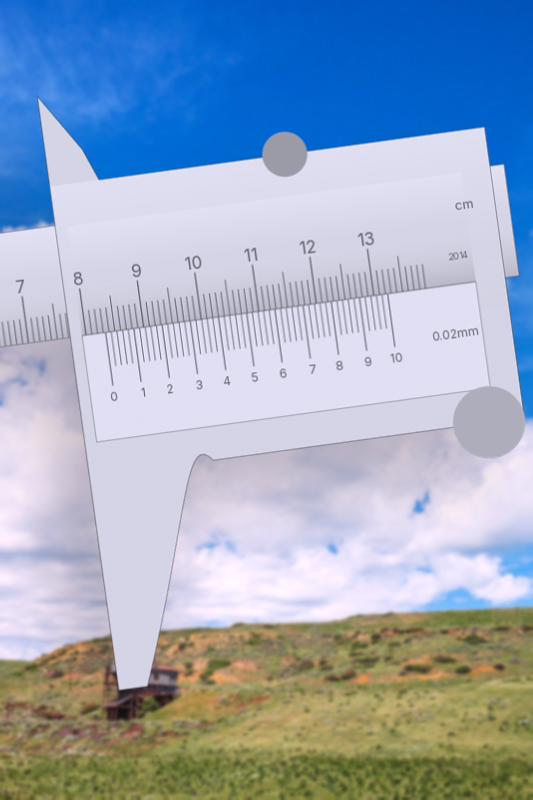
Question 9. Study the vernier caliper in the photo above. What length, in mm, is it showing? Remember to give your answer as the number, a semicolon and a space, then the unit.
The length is 83.4; mm
